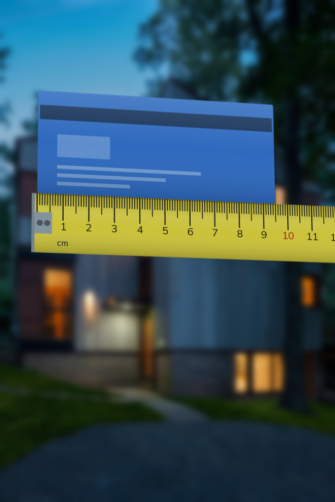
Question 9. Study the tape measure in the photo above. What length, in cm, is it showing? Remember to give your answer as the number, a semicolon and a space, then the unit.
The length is 9.5; cm
